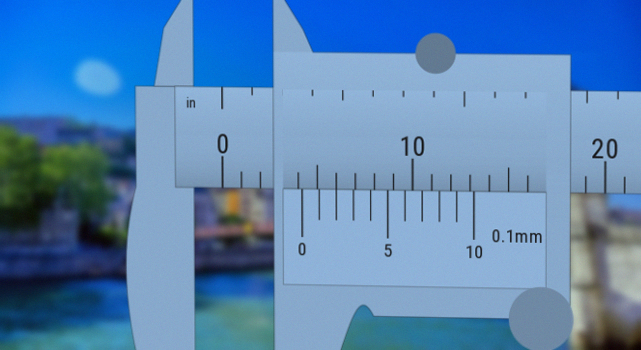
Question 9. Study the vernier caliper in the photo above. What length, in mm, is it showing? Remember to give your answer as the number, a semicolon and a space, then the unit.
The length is 4.2; mm
